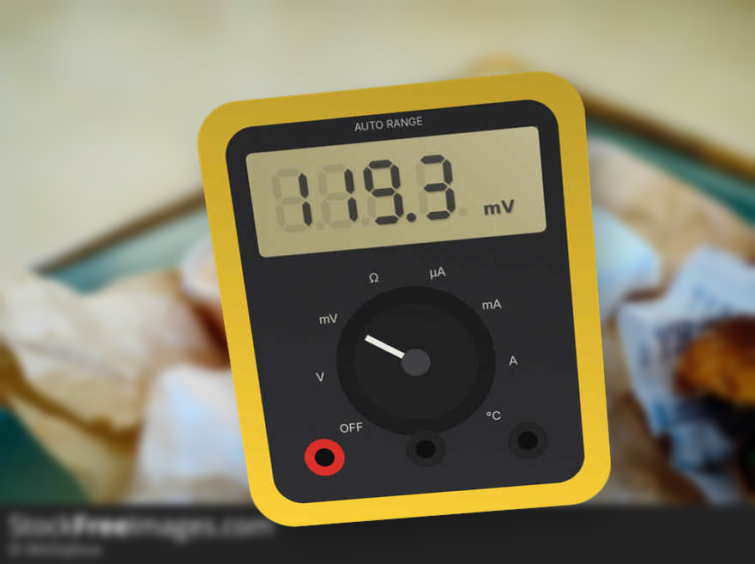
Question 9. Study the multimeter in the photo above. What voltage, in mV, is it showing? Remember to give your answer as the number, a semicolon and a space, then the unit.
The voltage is 119.3; mV
